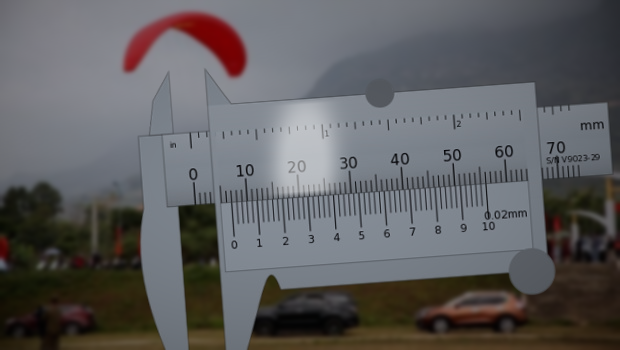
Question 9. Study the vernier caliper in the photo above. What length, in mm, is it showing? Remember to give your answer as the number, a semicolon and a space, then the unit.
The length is 7.0; mm
